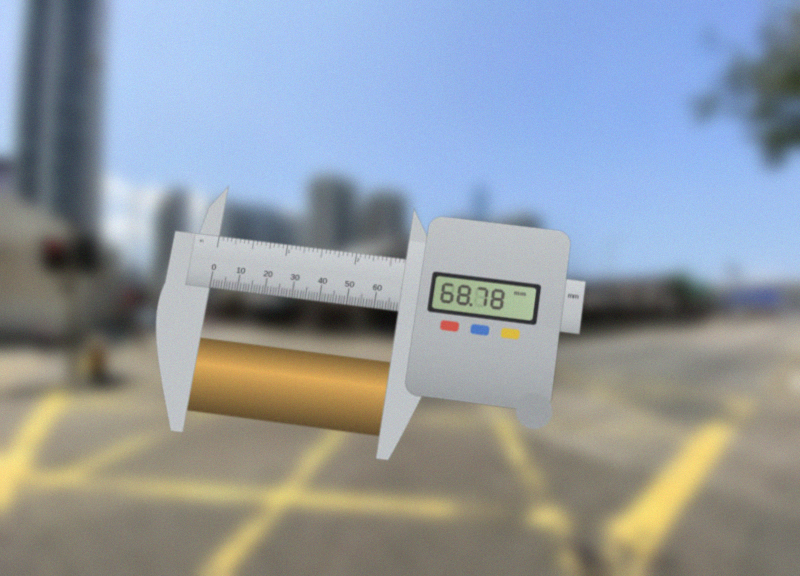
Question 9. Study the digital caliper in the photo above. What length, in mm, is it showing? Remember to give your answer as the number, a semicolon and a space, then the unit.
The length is 68.78; mm
